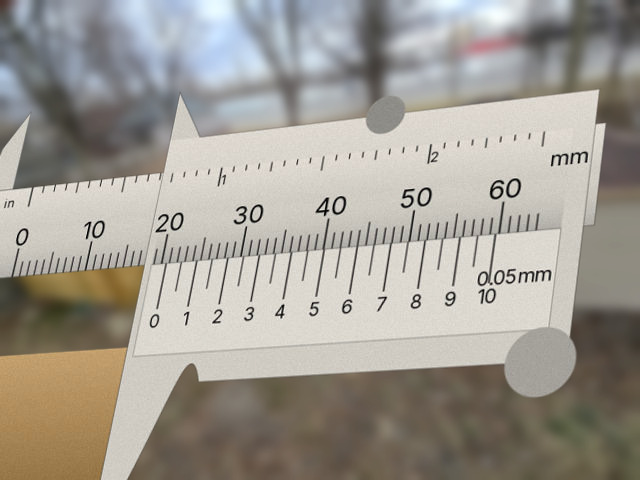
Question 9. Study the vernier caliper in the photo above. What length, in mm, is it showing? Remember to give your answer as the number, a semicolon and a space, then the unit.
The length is 20.6; mm
